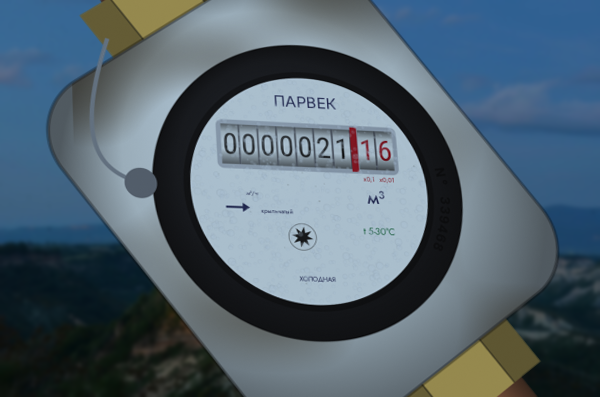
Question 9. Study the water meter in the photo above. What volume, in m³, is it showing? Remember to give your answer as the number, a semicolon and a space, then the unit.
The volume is 21.16; m³
